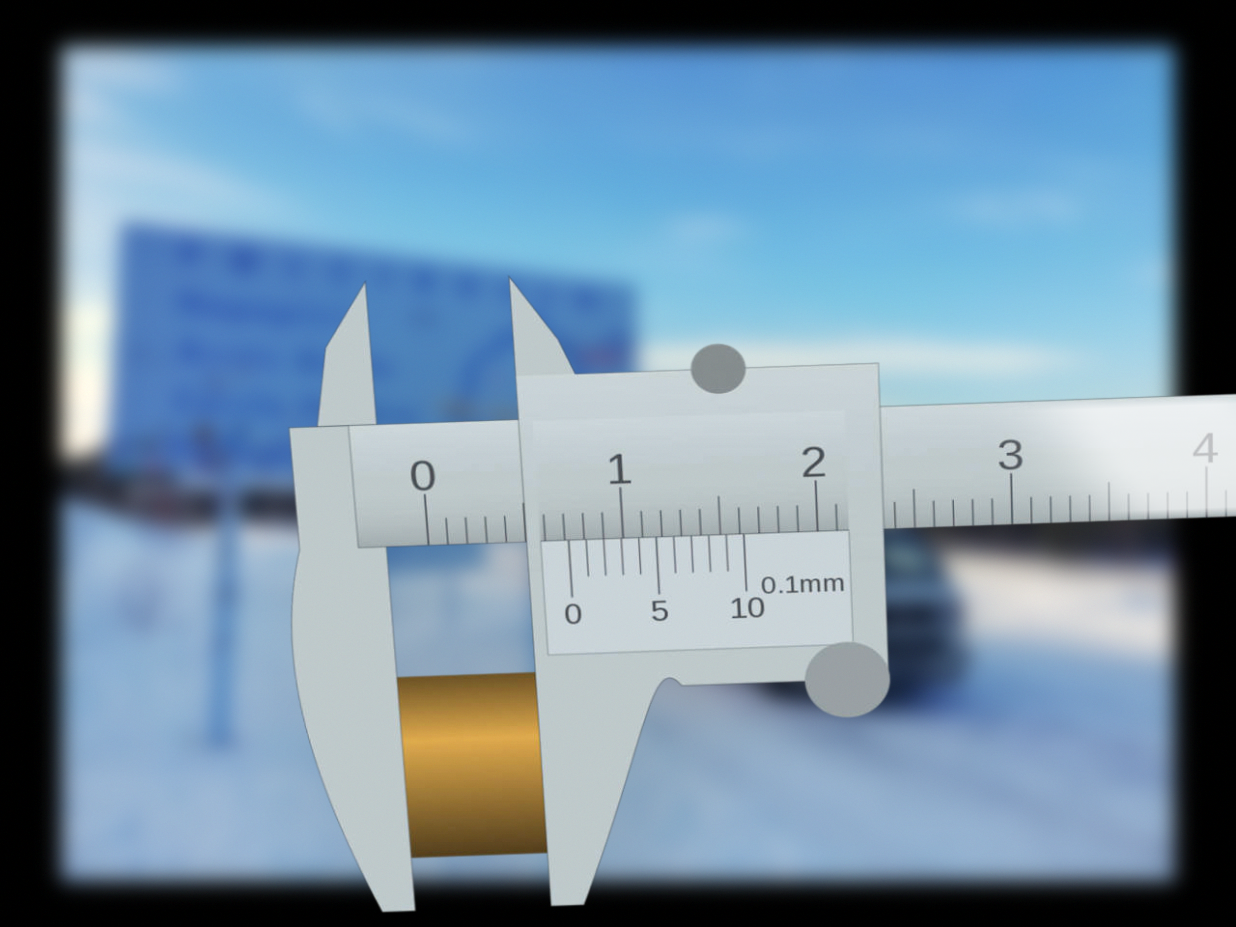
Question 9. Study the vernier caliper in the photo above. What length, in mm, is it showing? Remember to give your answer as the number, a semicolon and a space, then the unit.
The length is 7.2; mm
